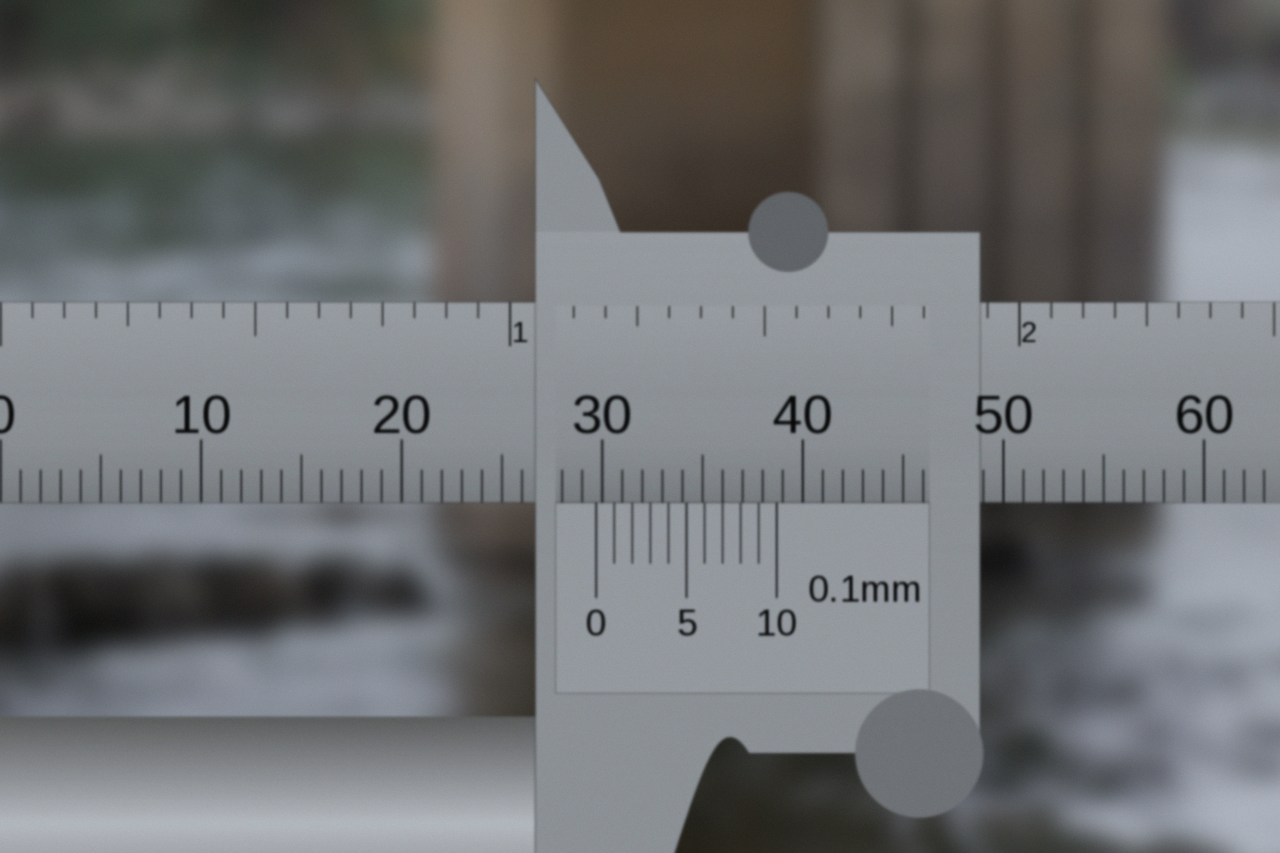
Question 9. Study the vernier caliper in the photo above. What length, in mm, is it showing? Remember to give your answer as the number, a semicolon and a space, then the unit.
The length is 29.7; mm
